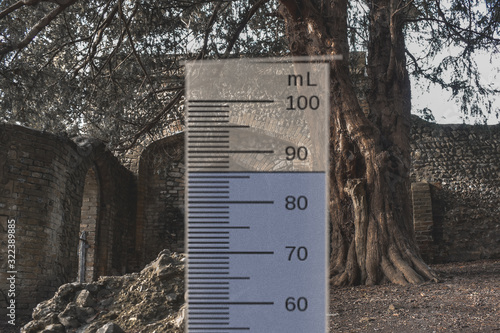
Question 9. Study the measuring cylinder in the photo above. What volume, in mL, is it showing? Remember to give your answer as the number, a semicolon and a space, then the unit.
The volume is 86; mL
